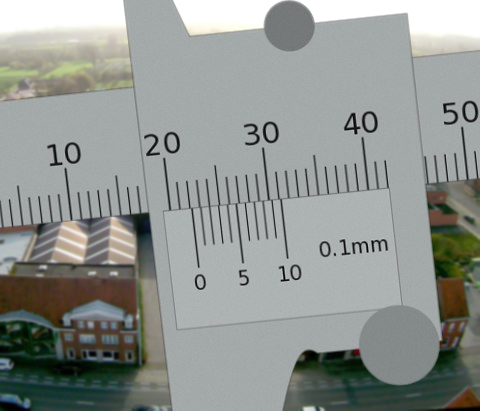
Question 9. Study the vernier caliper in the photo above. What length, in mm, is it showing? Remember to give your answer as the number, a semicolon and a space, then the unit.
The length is 22.2; mm
